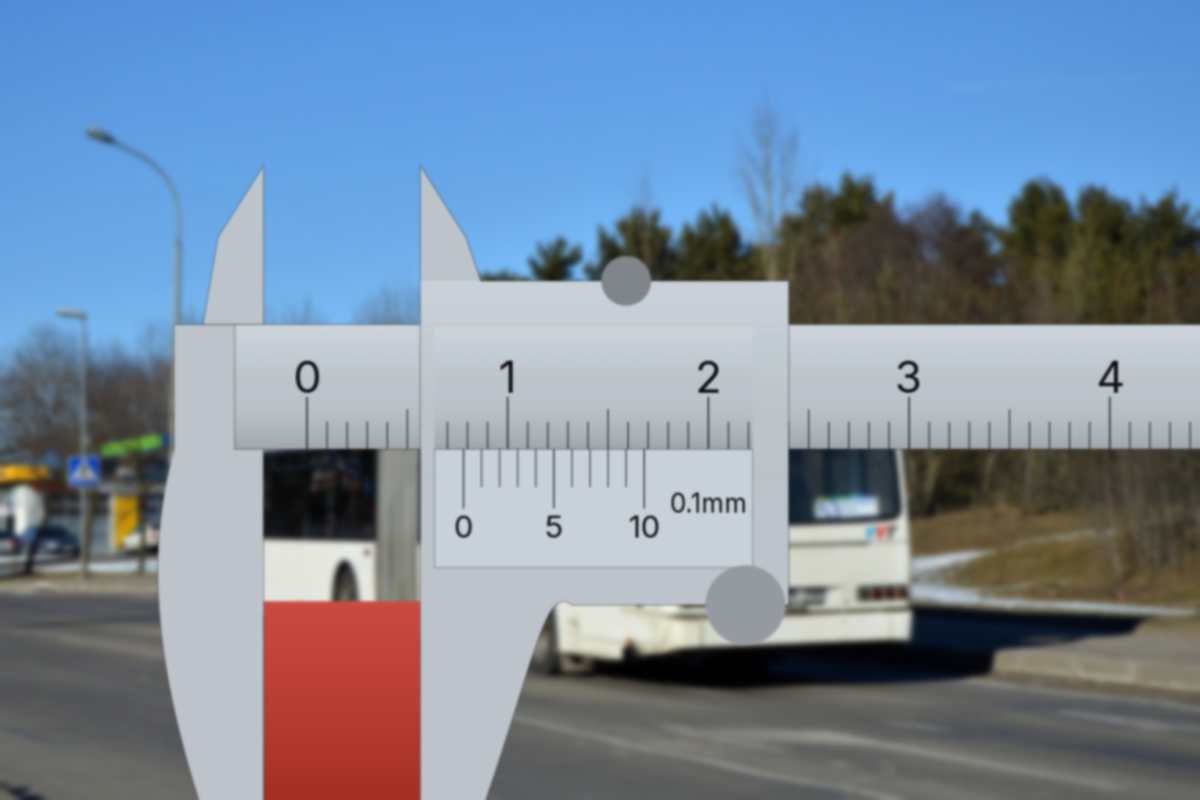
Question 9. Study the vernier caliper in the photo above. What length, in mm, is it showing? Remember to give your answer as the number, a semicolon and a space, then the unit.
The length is 7.8; mm
